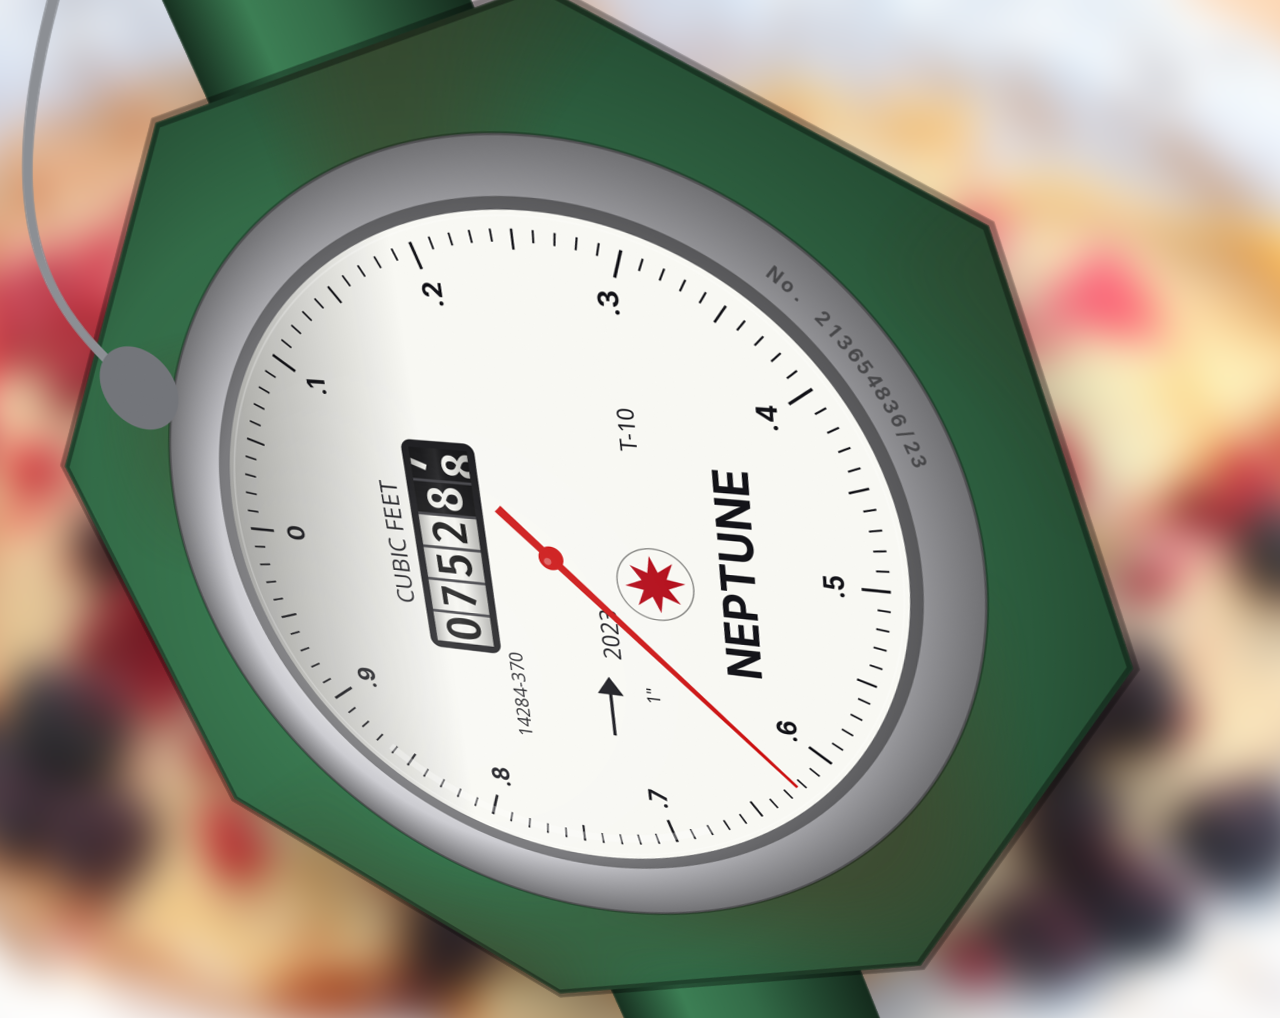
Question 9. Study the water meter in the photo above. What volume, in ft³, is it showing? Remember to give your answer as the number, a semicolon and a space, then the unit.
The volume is 75287.62; ft³
